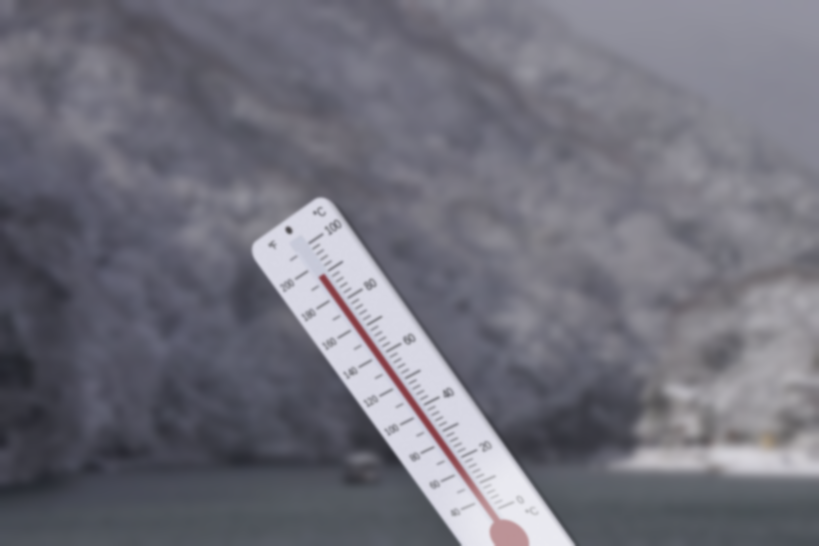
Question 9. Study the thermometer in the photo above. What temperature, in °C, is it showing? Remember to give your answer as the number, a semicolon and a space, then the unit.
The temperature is 90; °C
